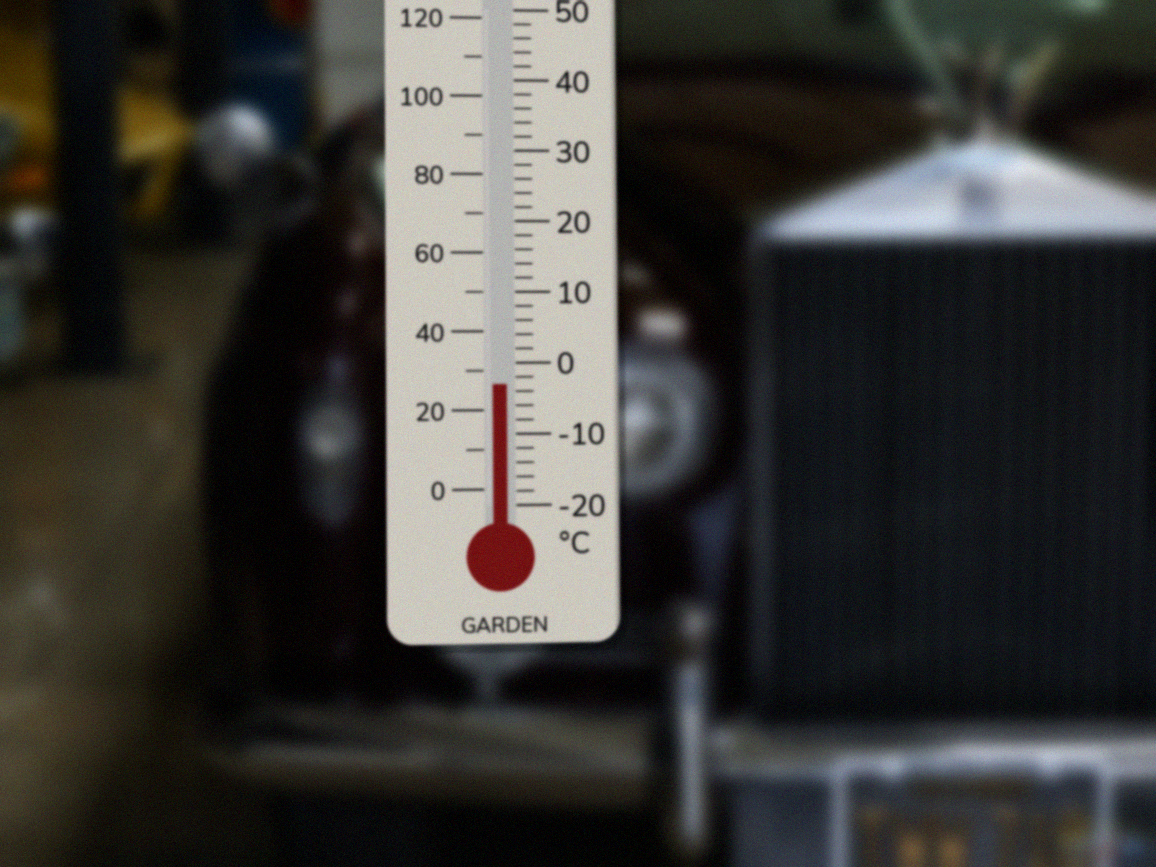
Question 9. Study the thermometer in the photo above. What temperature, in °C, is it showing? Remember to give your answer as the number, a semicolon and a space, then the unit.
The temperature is -3; °C
